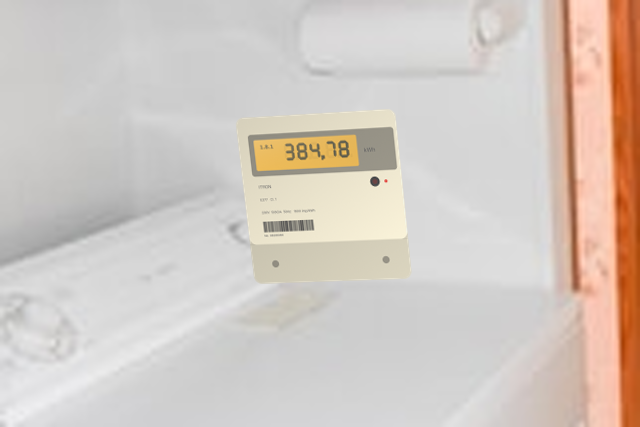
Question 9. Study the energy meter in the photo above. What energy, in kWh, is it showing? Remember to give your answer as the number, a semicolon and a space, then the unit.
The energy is 384.78; kWh
